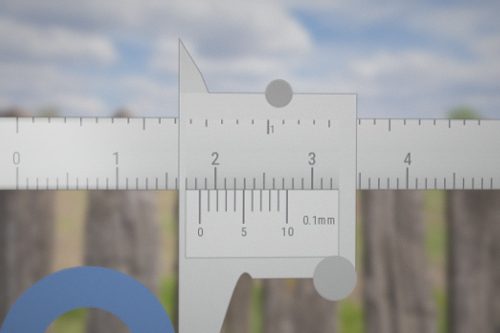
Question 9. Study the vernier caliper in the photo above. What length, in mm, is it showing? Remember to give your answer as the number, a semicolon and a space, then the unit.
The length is 18.4; mm
